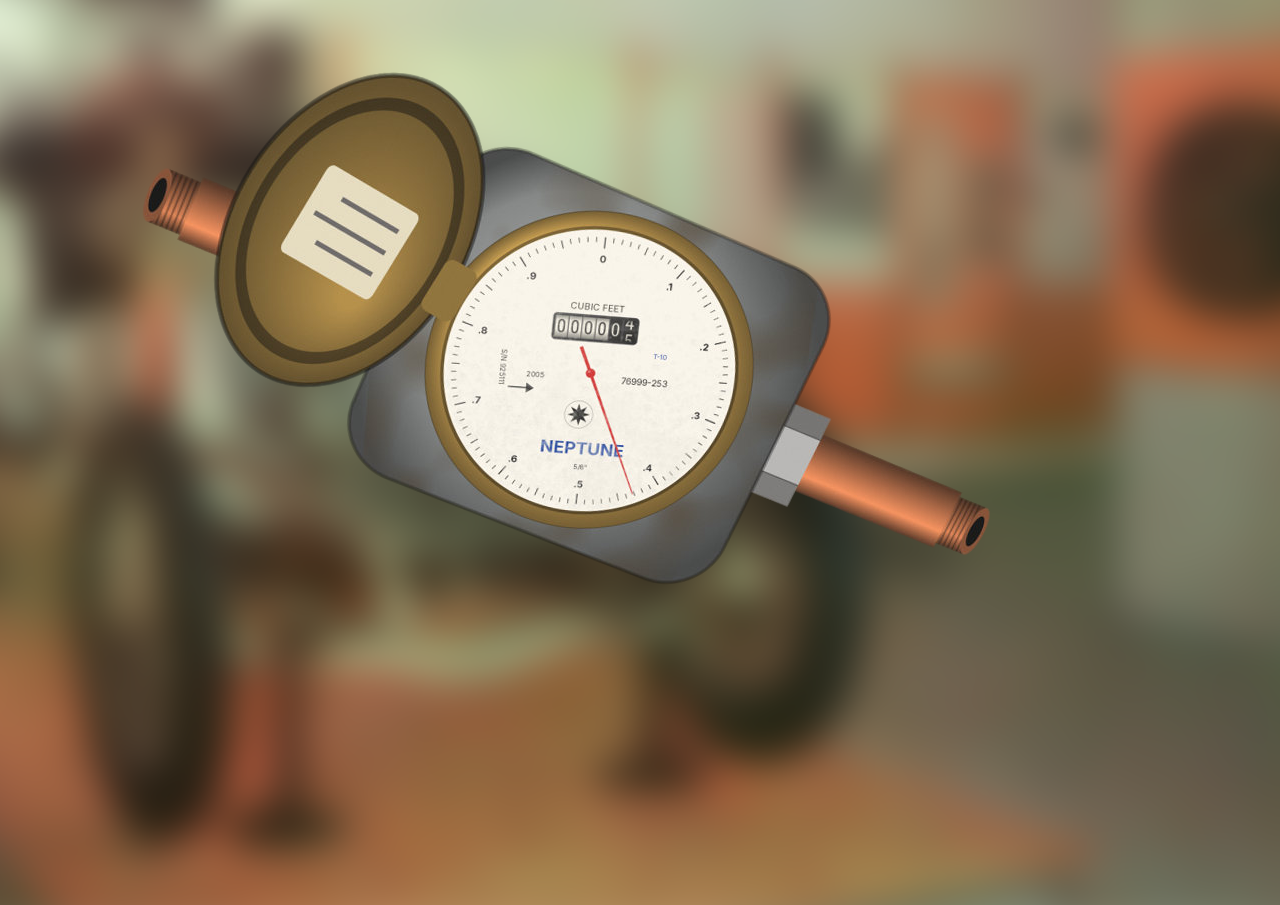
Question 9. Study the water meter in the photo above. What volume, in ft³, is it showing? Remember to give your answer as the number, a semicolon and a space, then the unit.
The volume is 4.43; ft³
